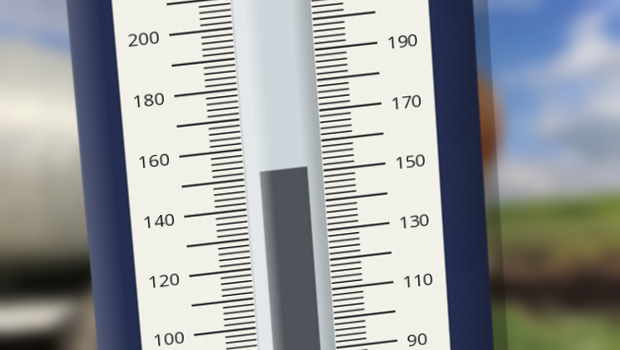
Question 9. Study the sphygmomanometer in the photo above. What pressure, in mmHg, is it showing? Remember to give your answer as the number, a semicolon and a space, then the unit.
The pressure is 152; mmHg
